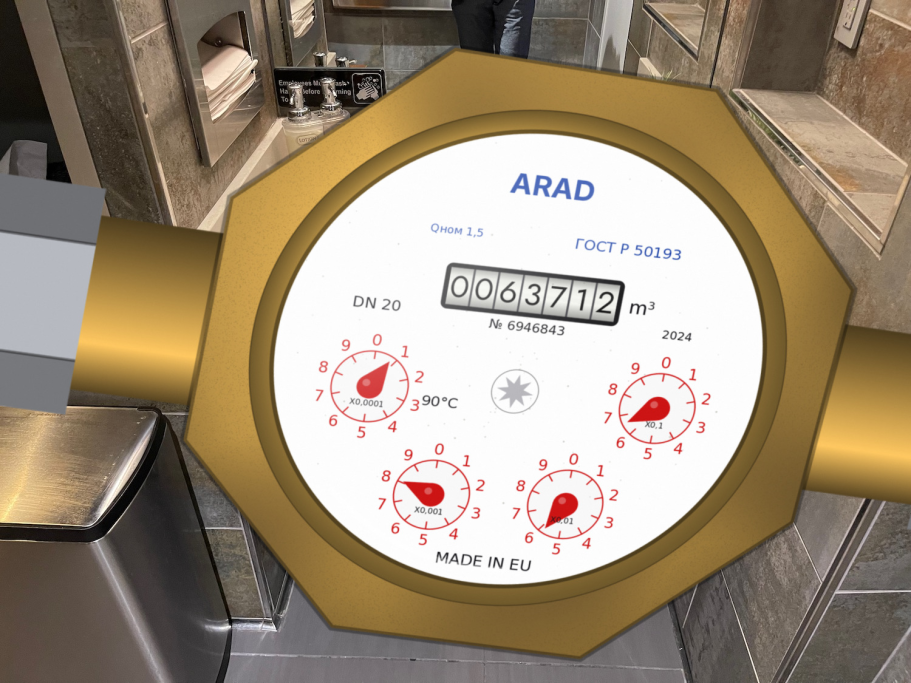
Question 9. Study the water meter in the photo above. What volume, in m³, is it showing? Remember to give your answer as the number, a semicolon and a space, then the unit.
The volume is 63712.6580; m³
